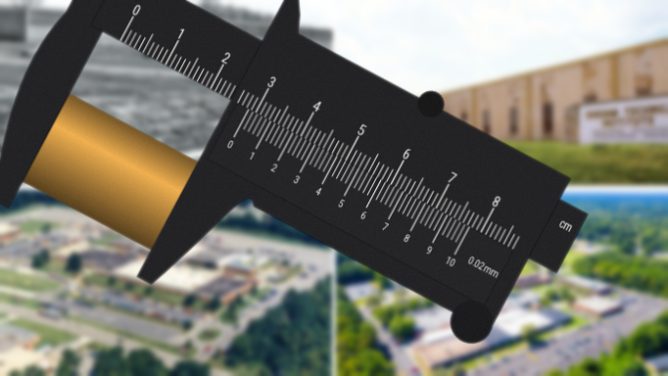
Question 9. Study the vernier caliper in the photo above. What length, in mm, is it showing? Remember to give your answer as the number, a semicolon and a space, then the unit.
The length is 28.5; mm
